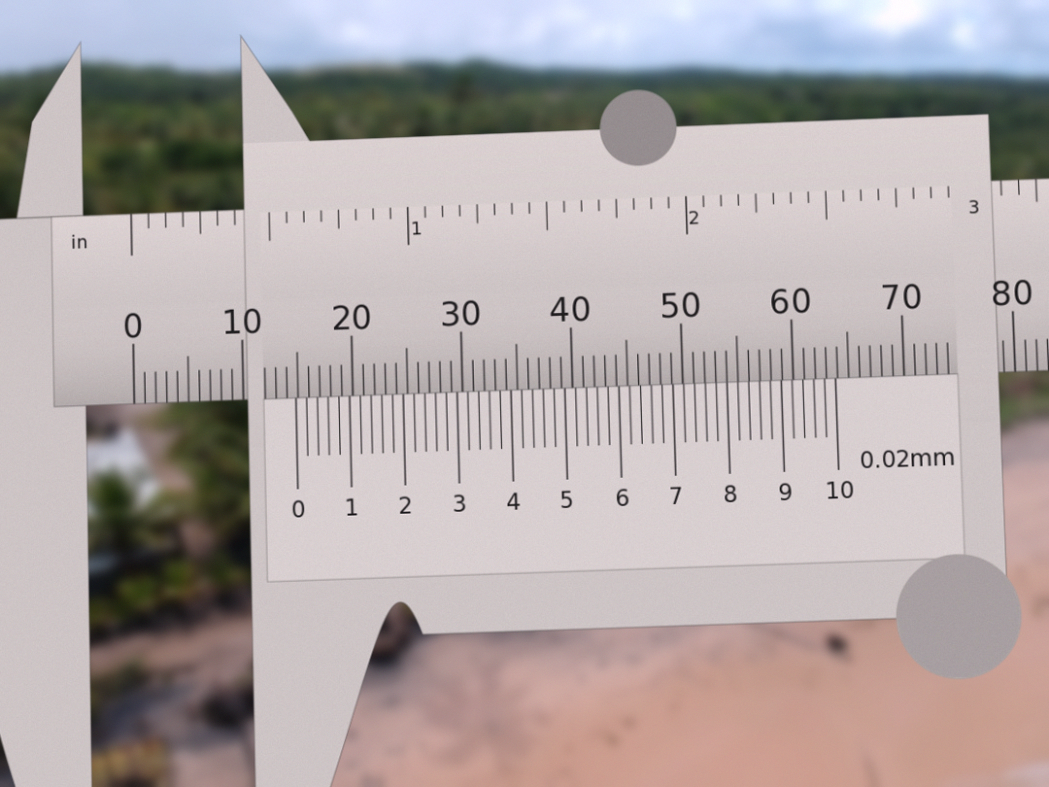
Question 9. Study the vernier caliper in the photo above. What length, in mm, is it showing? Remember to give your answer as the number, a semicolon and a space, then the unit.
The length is 14.8; mm
